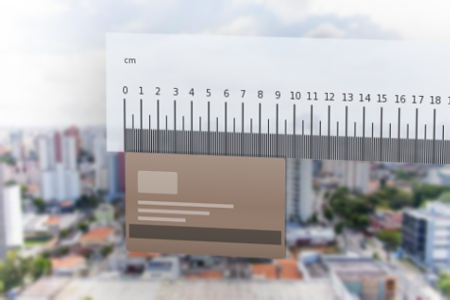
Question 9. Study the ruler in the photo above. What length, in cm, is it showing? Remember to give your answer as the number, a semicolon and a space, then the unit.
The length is 9.5; cm
